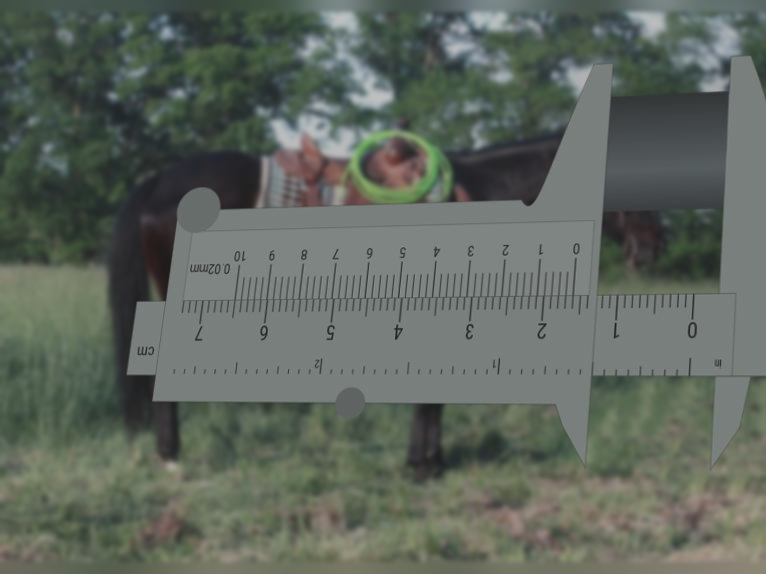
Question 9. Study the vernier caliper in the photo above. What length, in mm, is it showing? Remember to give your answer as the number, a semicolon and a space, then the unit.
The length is 16.0; mm
